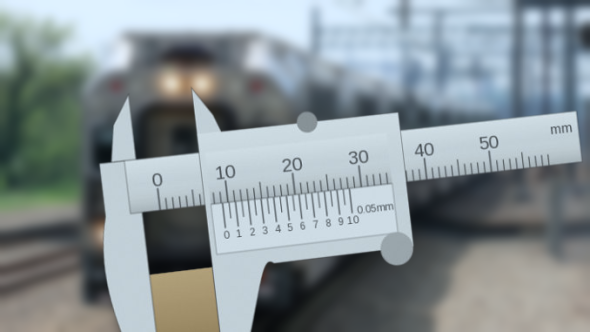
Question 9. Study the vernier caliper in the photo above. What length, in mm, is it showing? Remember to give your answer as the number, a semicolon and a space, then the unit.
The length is 9.2; mm
